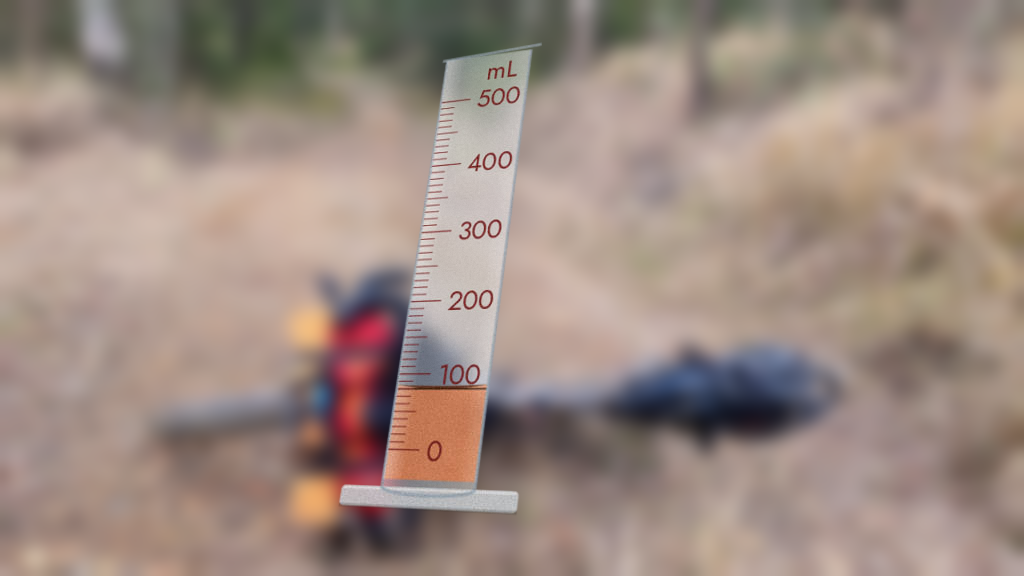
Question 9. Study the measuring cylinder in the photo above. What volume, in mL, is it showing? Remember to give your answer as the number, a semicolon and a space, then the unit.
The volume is 80; mL
